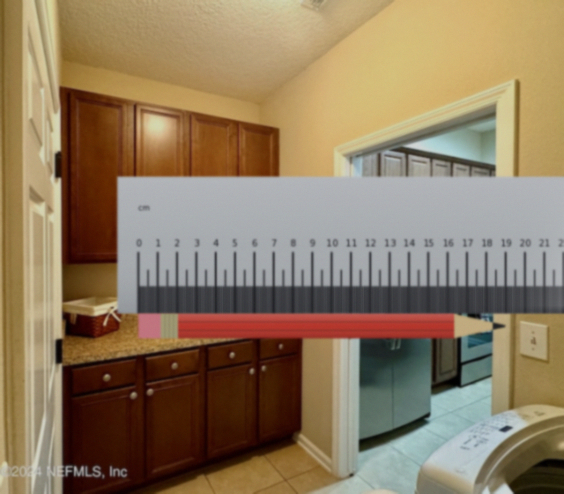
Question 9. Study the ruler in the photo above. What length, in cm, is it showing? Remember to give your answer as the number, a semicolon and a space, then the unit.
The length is 19; cm
